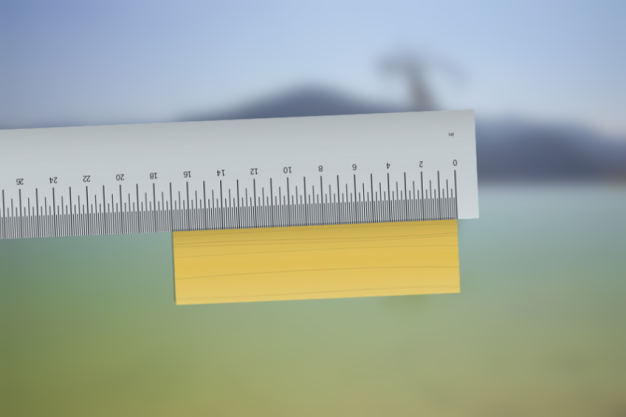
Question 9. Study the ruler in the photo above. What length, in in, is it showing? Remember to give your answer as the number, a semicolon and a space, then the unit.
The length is 17; in
